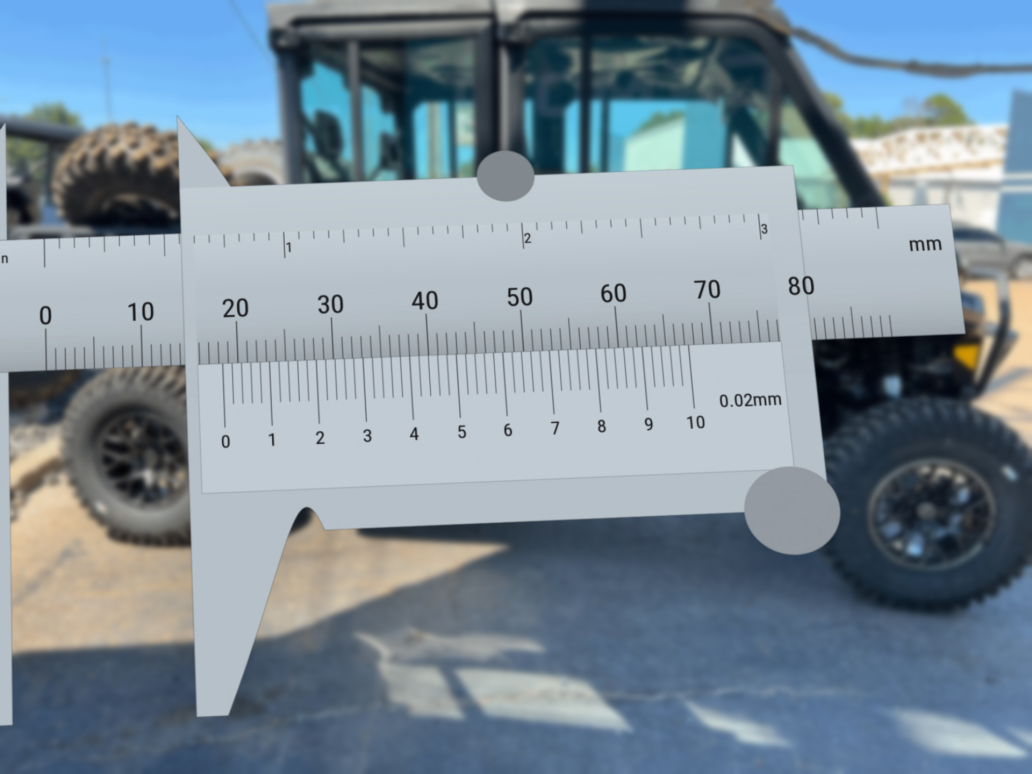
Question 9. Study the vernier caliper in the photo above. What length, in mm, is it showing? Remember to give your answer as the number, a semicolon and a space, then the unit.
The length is 18.4; mm
